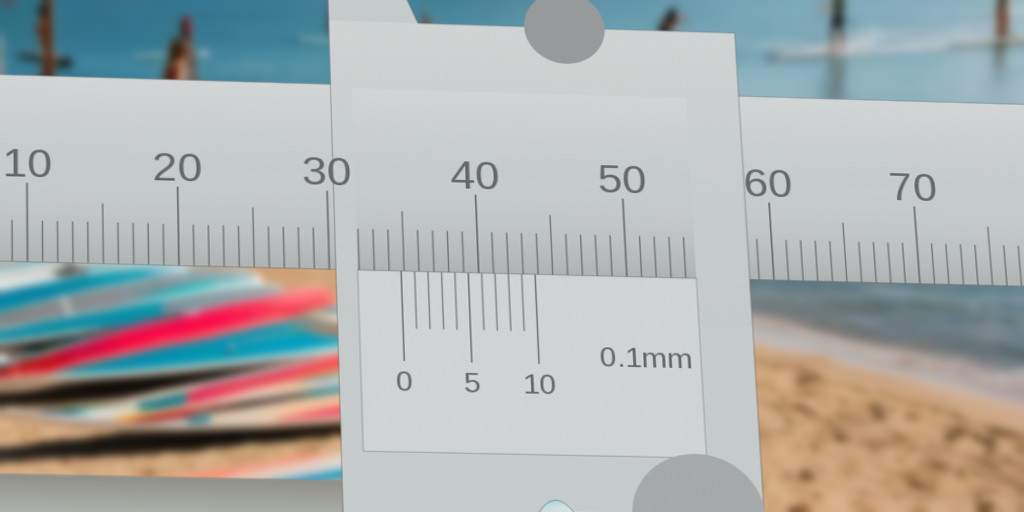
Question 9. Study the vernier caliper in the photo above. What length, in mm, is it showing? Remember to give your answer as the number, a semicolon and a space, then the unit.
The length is 34.8; mm
